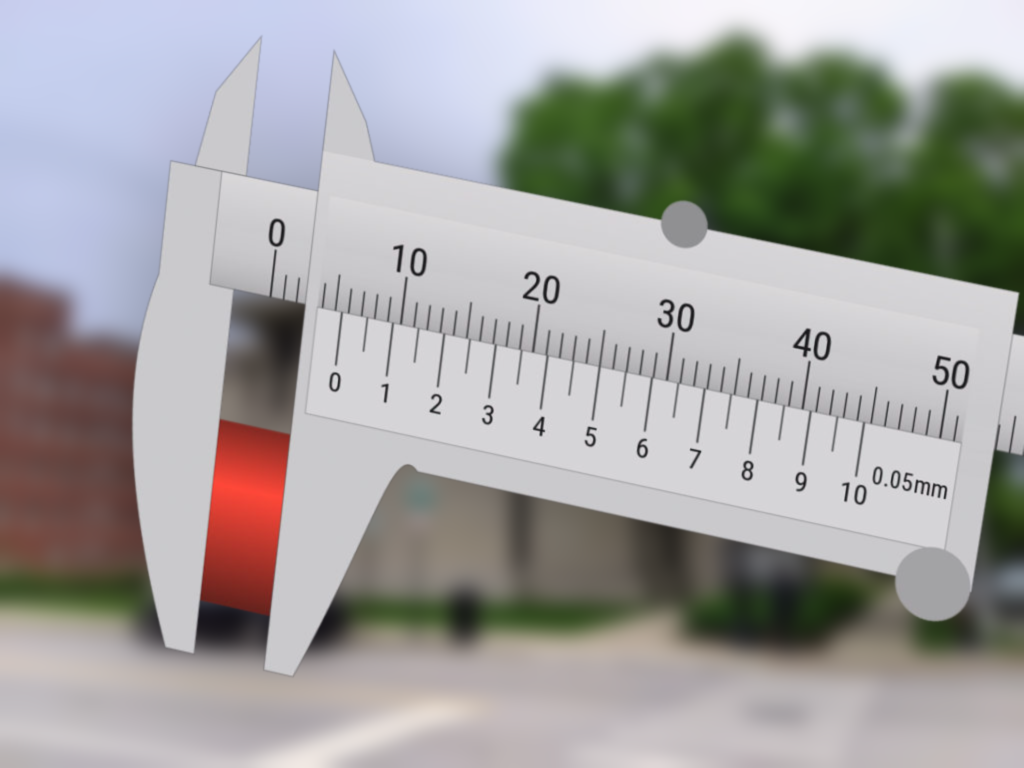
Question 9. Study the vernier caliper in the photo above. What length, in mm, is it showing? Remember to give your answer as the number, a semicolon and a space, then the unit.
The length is 5.5; mm
